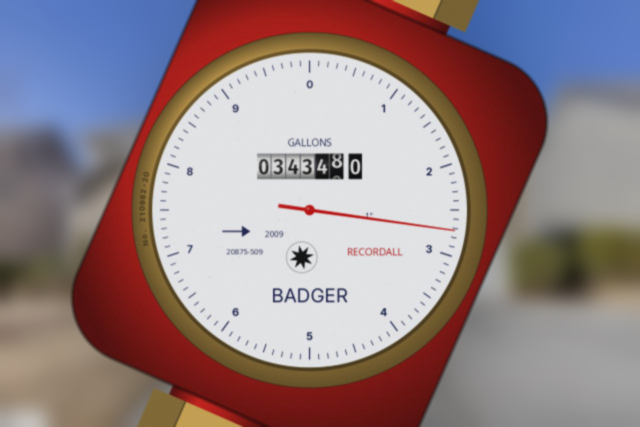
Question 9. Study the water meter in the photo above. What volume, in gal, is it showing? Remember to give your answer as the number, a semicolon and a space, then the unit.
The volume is 343482.7; gal
